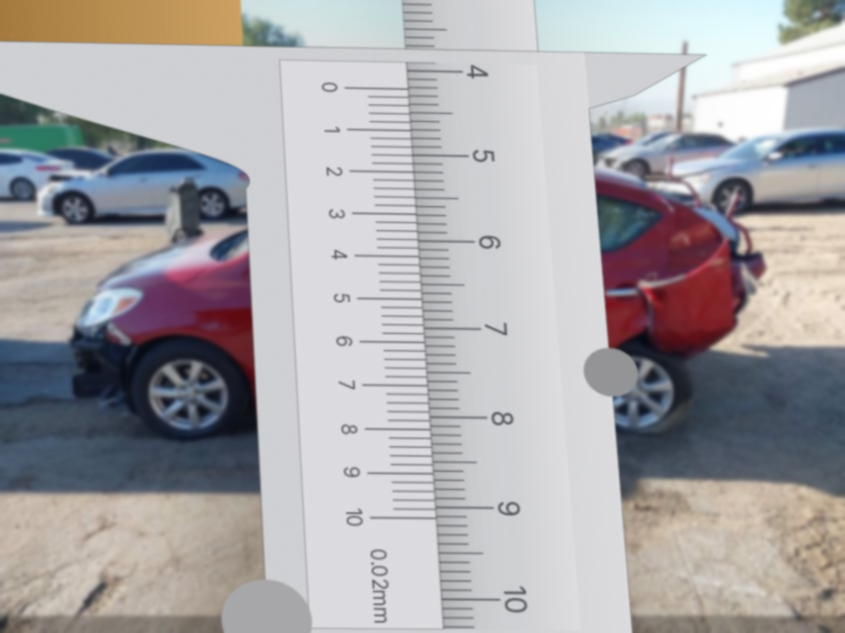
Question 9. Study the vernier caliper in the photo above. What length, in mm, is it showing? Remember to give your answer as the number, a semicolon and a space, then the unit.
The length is 42.2; mm
